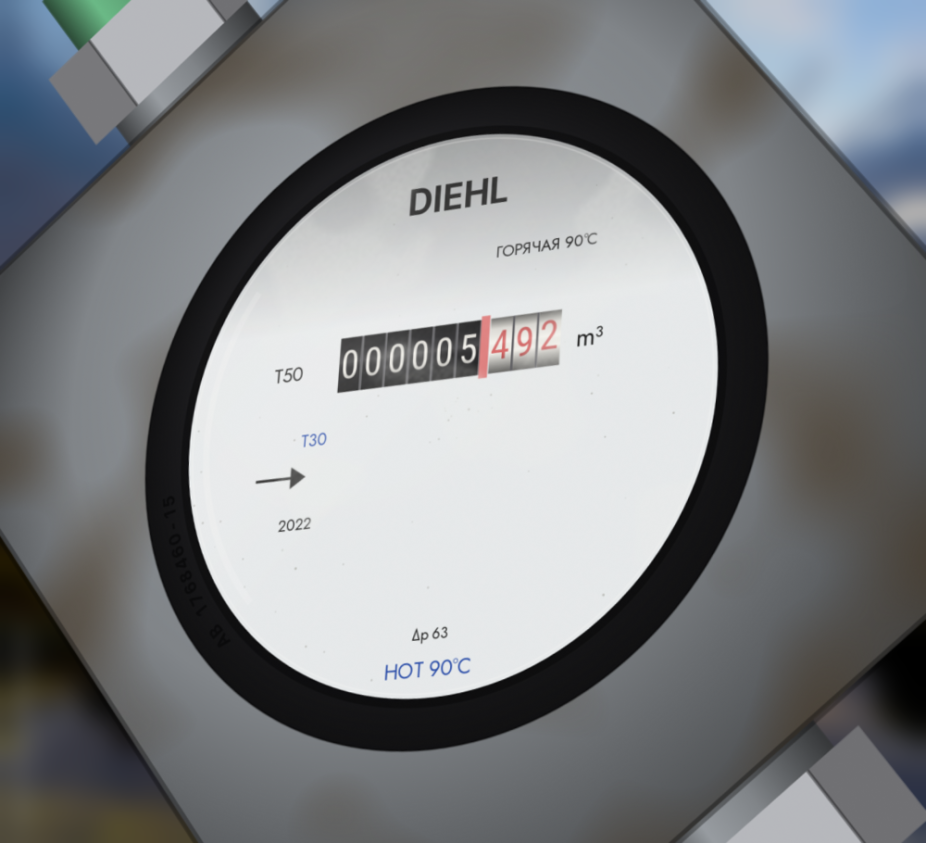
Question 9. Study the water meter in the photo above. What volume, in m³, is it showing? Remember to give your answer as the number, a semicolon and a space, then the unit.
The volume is 5.492; m³
